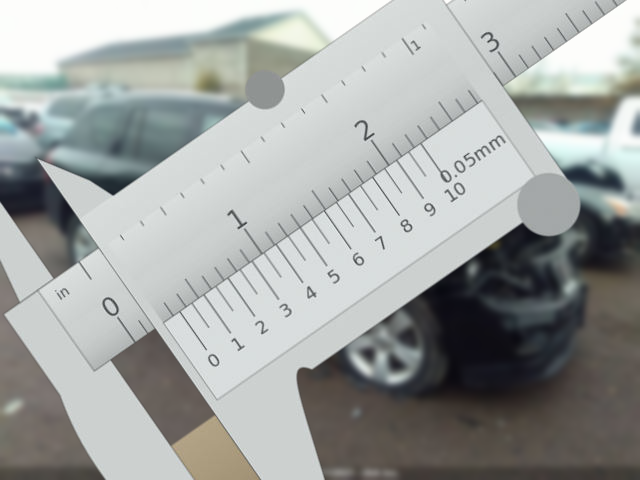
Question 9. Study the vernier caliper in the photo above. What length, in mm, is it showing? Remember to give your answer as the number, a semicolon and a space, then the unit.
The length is 3.5; mm
